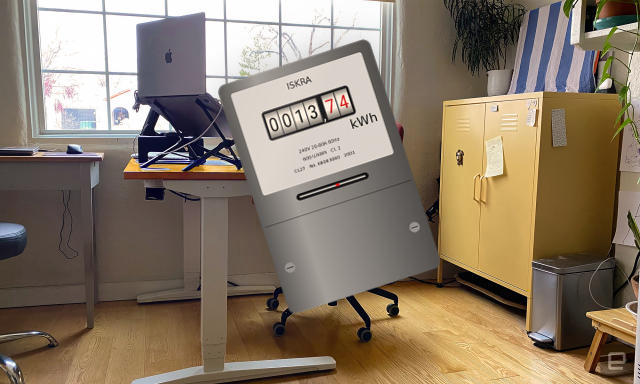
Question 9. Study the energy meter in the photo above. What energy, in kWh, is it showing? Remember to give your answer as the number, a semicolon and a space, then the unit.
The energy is 13.74; kWh
